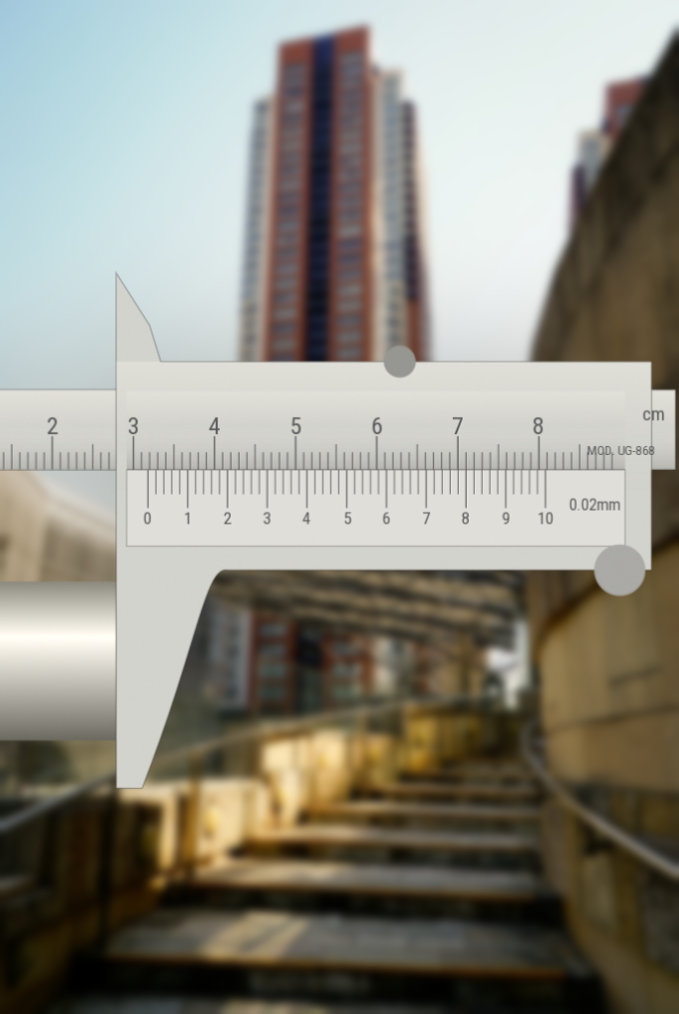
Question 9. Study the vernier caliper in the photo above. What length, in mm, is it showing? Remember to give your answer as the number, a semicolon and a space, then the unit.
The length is 31.8; mm
